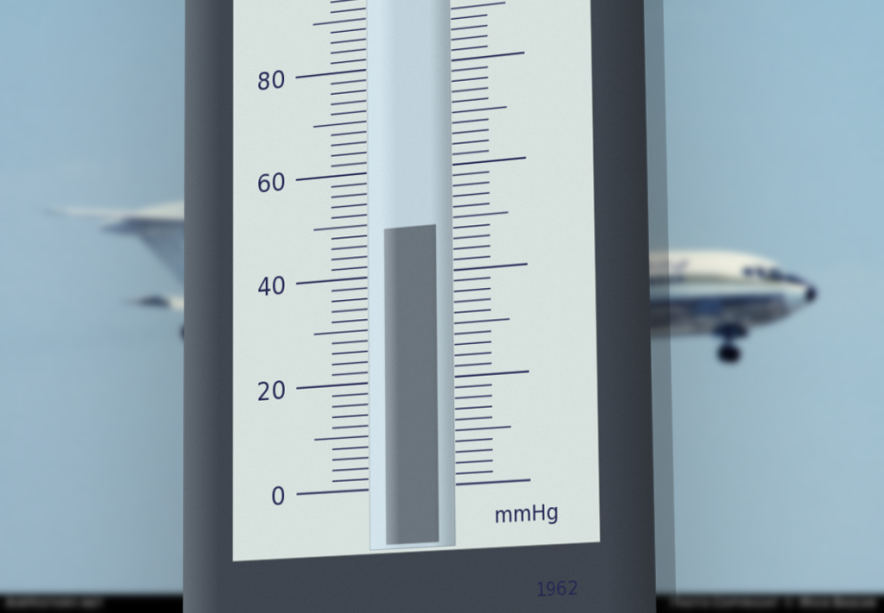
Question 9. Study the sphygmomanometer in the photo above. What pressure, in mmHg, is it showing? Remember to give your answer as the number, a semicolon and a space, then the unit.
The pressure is 49; mmHg
